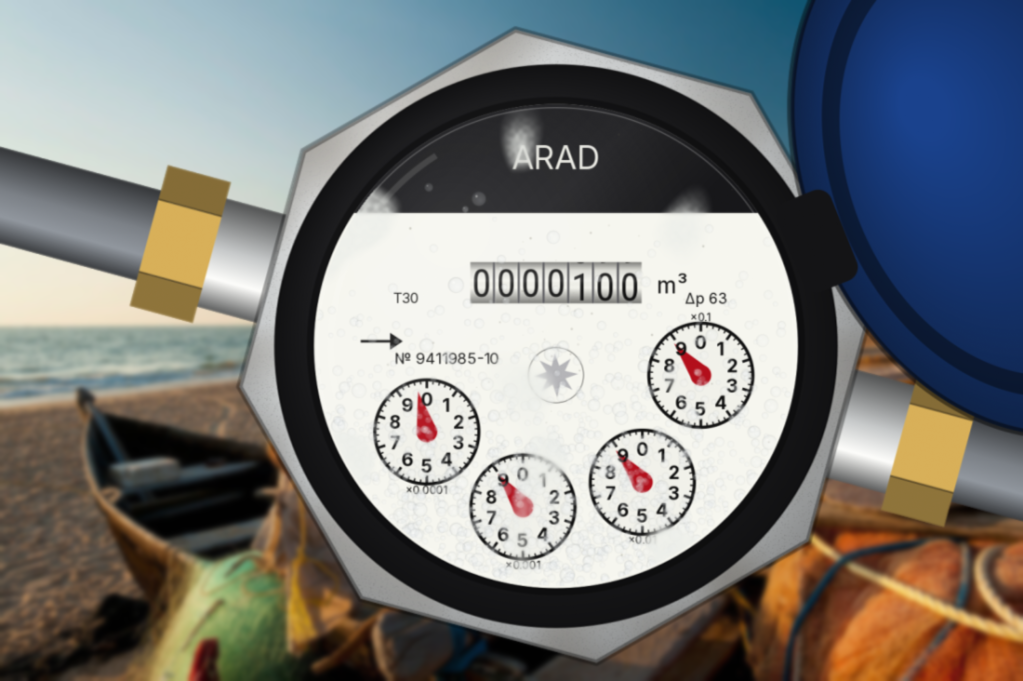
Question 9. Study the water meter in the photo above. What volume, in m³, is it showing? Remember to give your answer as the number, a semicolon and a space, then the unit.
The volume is 99.8889; m³
